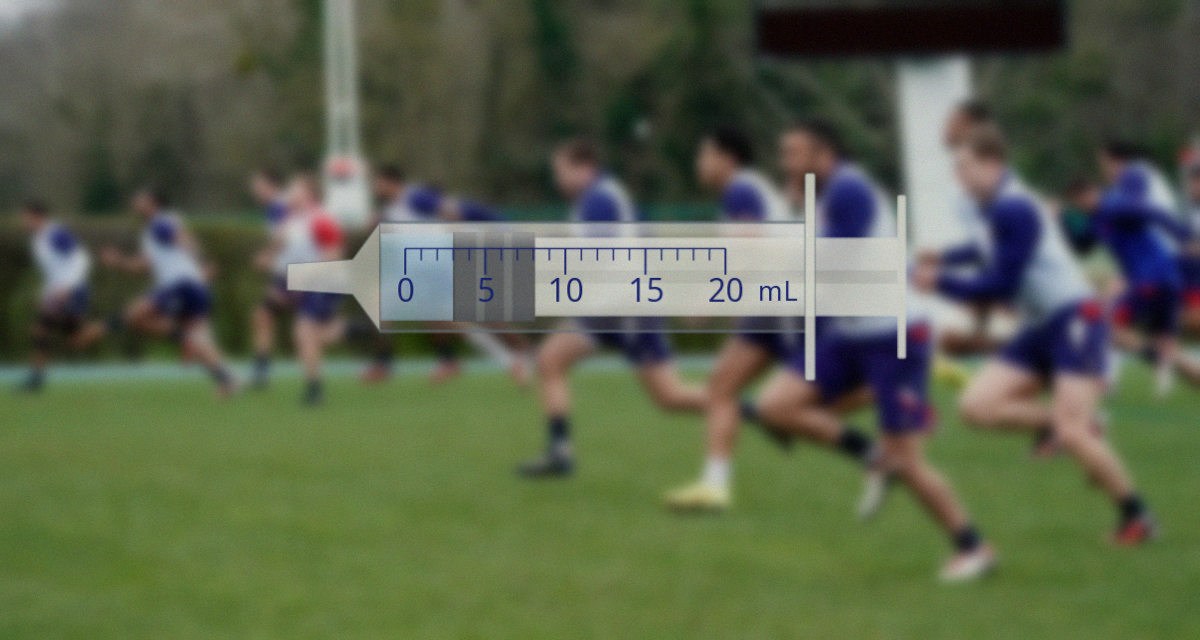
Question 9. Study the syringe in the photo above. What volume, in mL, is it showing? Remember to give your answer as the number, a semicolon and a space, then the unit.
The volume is 3; mL
